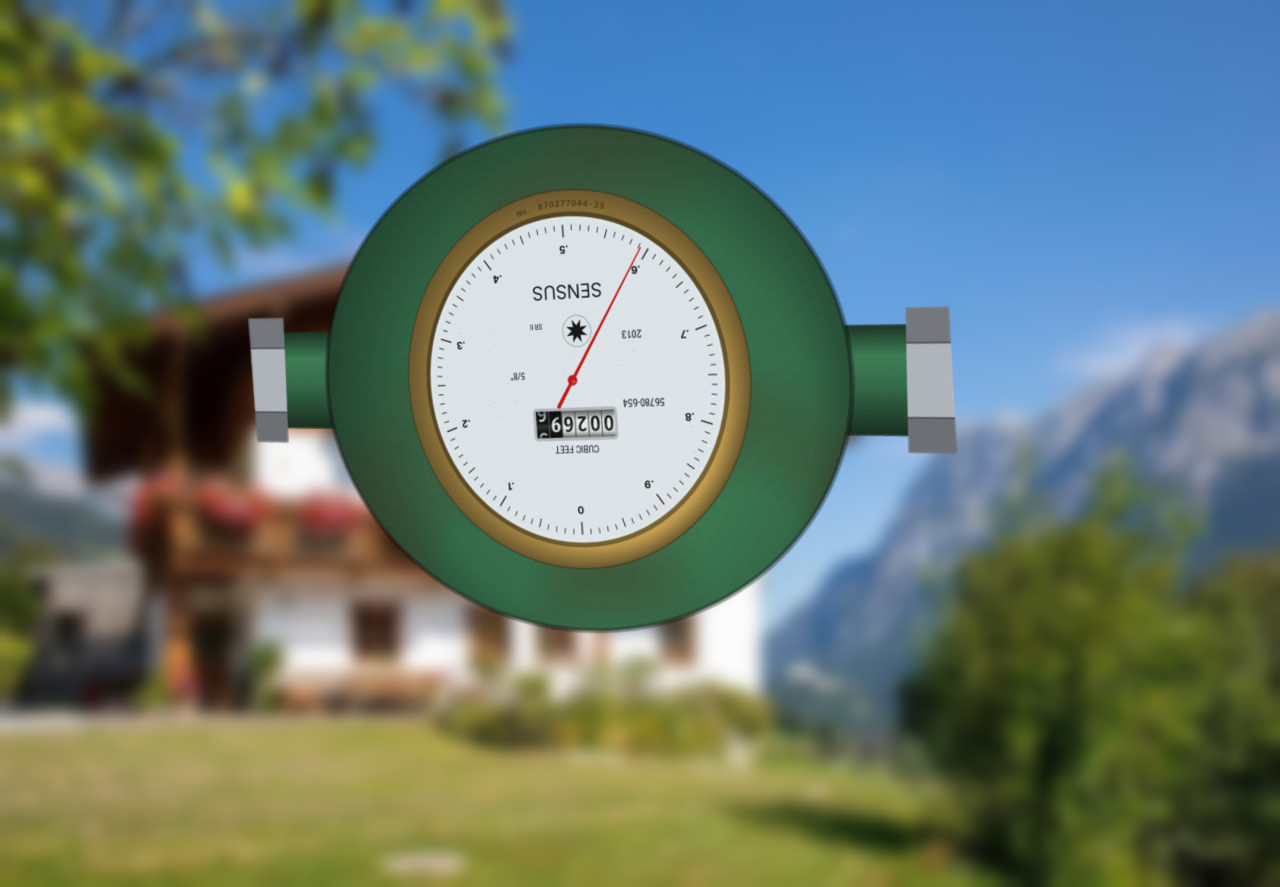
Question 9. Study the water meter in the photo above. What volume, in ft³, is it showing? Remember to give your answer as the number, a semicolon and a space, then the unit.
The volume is 2695.59; ft³
